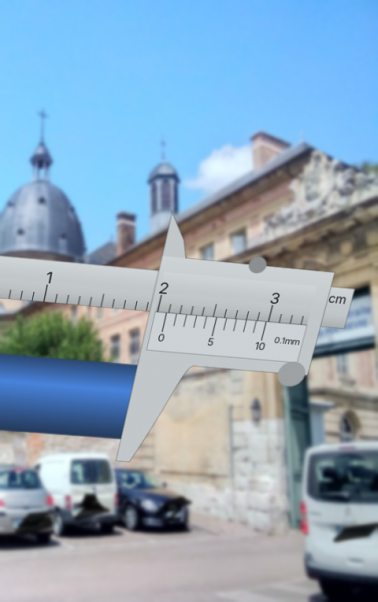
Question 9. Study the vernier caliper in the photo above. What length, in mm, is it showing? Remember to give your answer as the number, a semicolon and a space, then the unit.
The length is 20.8; mm
